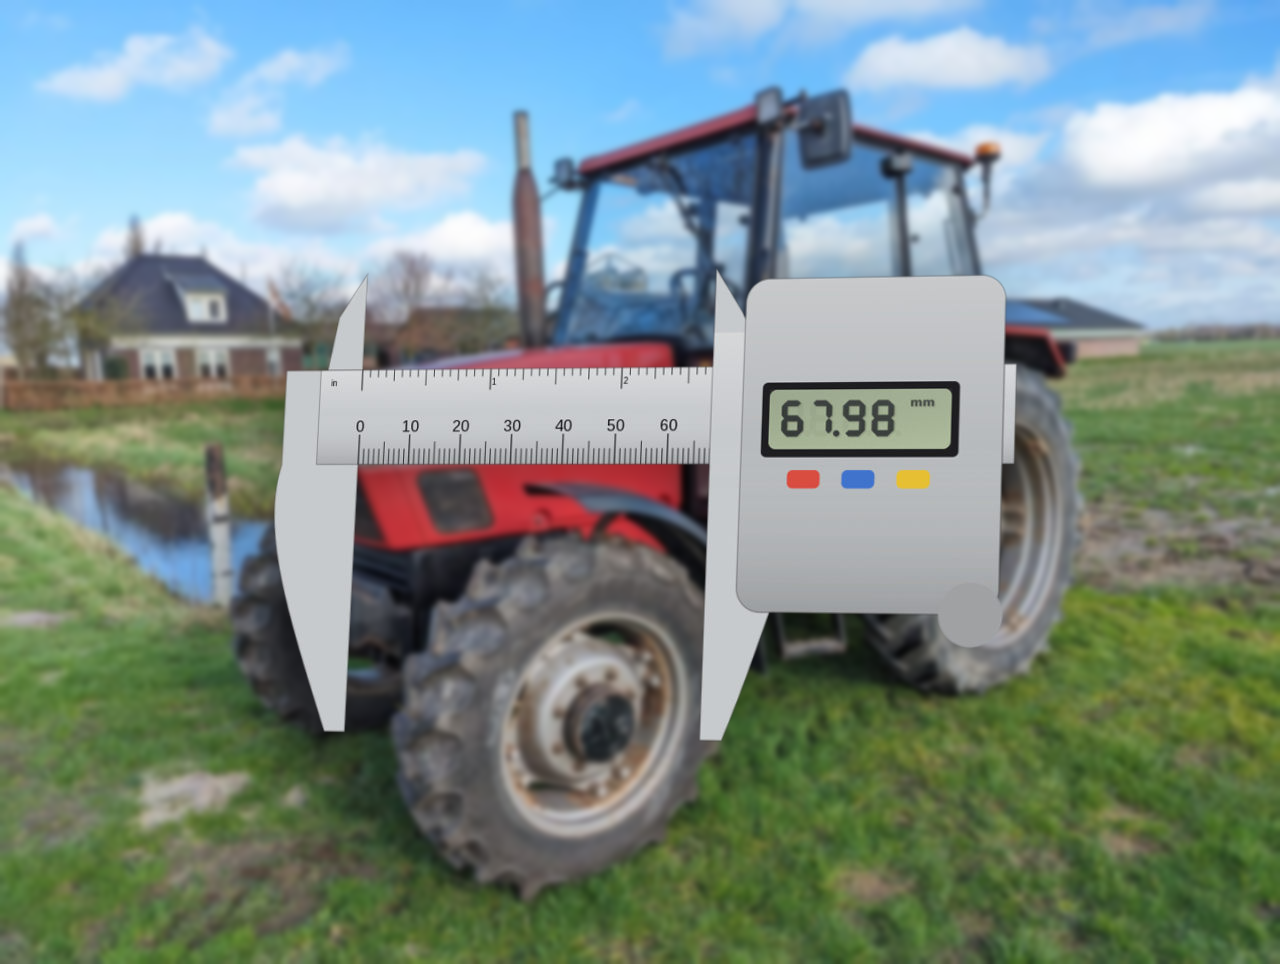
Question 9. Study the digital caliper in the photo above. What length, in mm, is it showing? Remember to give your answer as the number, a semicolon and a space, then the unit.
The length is 67.98; mm
